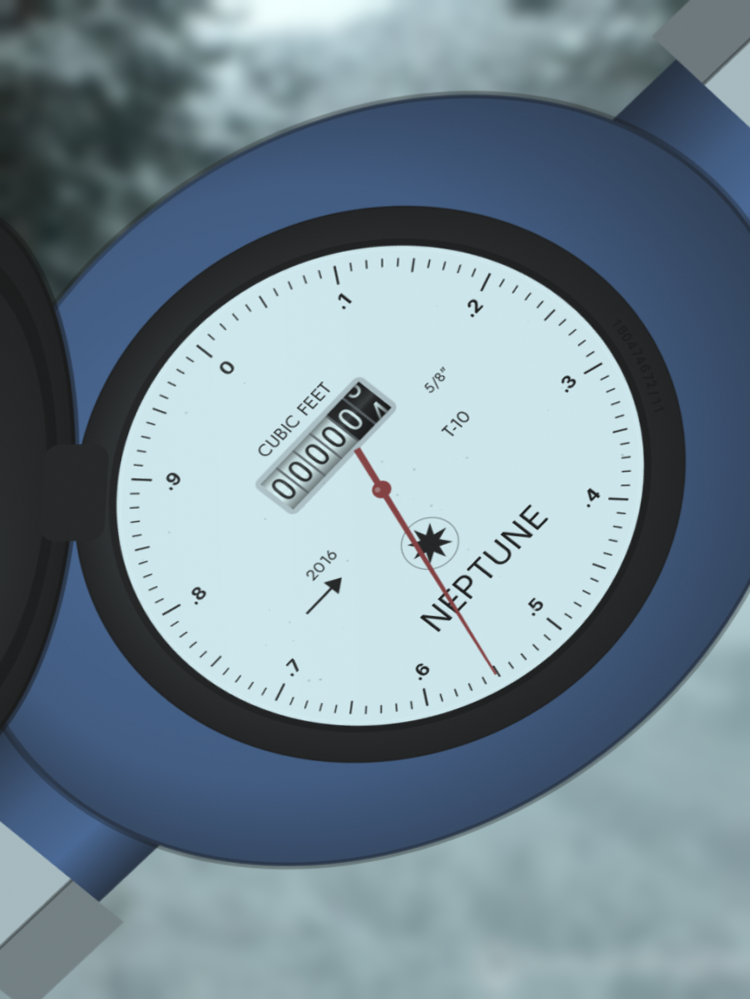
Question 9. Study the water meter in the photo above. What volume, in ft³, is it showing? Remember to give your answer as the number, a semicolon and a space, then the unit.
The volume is 3.55; ft³
